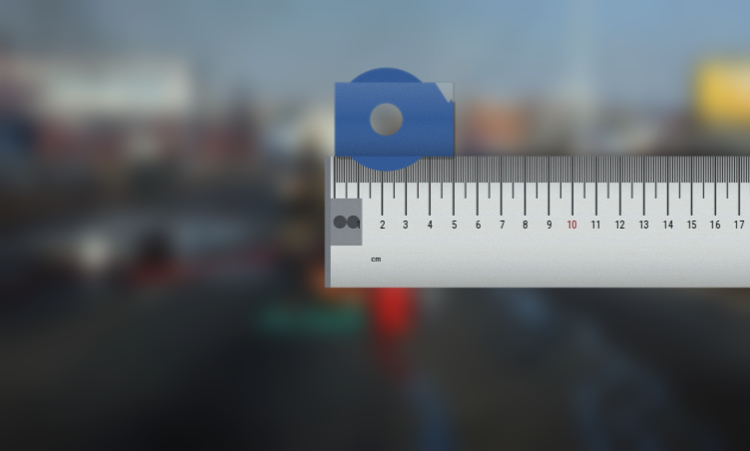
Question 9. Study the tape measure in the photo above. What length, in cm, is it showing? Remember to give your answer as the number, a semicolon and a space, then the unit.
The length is 5; cm
